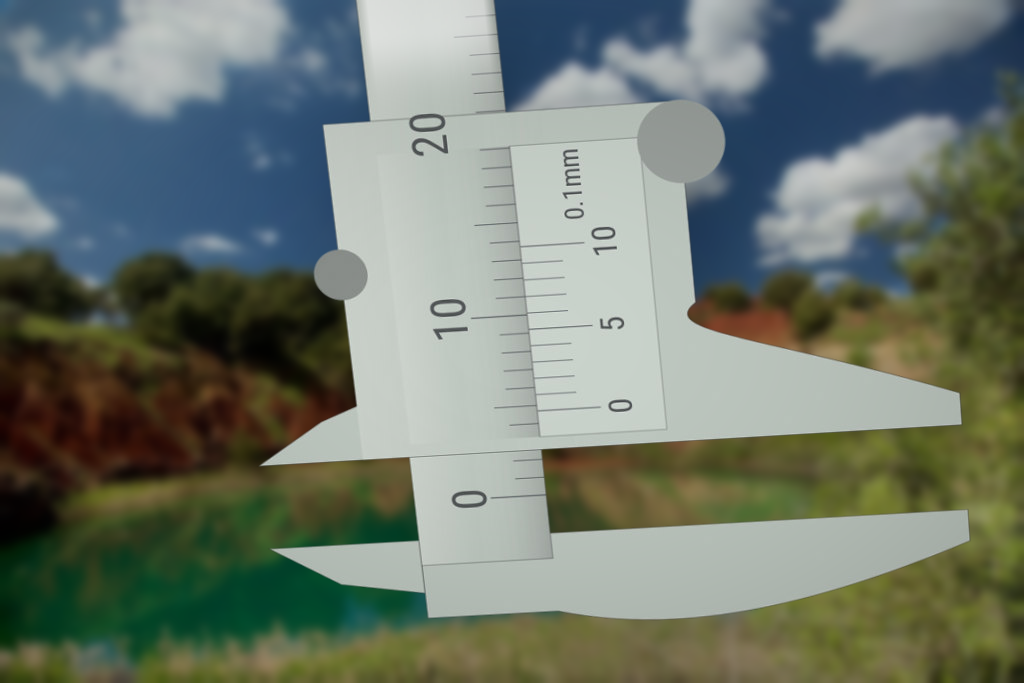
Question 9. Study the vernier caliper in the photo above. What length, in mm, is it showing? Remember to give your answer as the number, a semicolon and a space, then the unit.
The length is 4.7; mm
